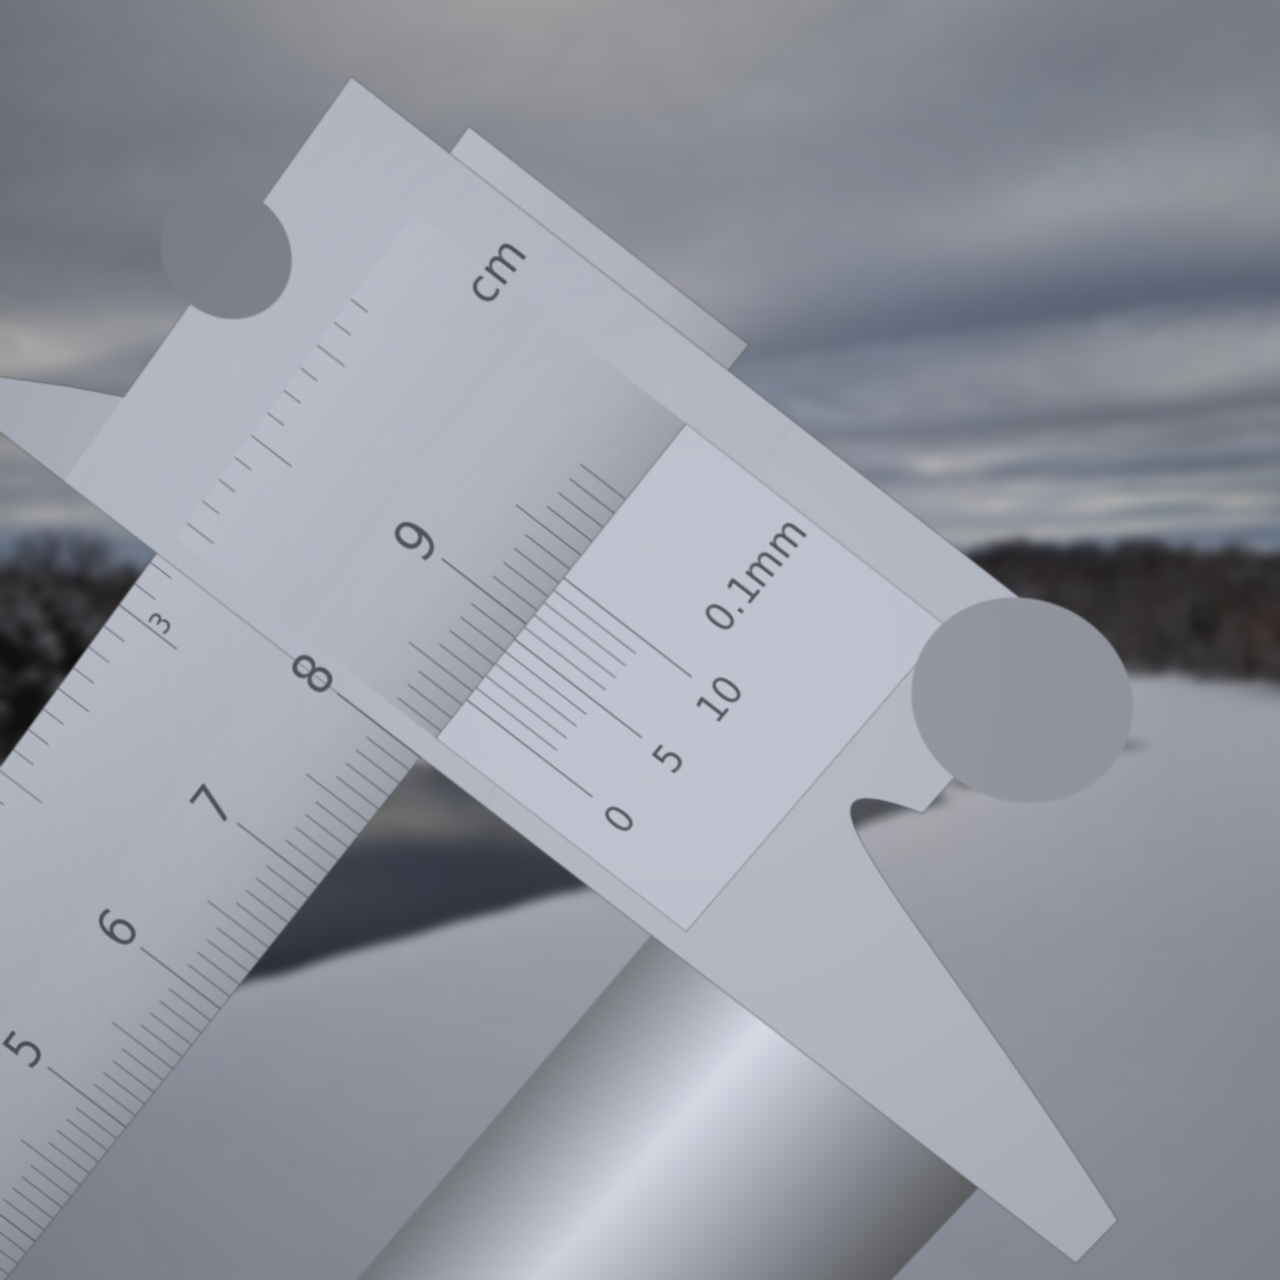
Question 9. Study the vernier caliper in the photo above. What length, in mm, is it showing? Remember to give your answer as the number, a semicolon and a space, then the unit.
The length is 84.4; mm
